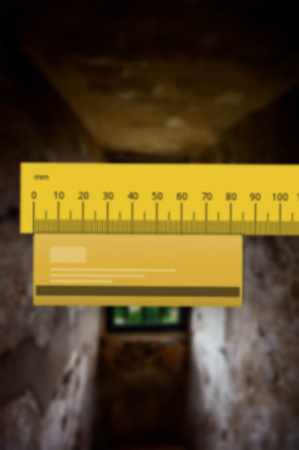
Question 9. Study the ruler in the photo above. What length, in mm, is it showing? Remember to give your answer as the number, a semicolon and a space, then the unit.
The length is 85; mm
